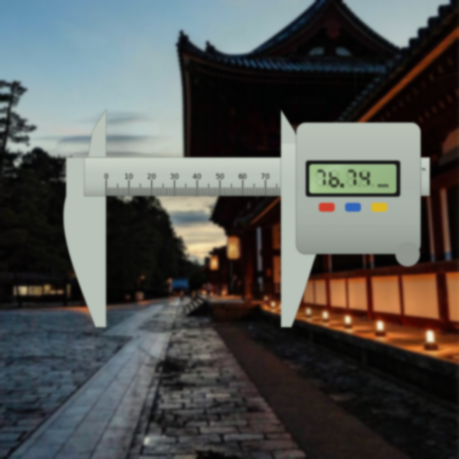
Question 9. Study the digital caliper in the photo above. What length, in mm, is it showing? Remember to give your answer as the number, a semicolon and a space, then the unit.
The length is 76.74; mm
